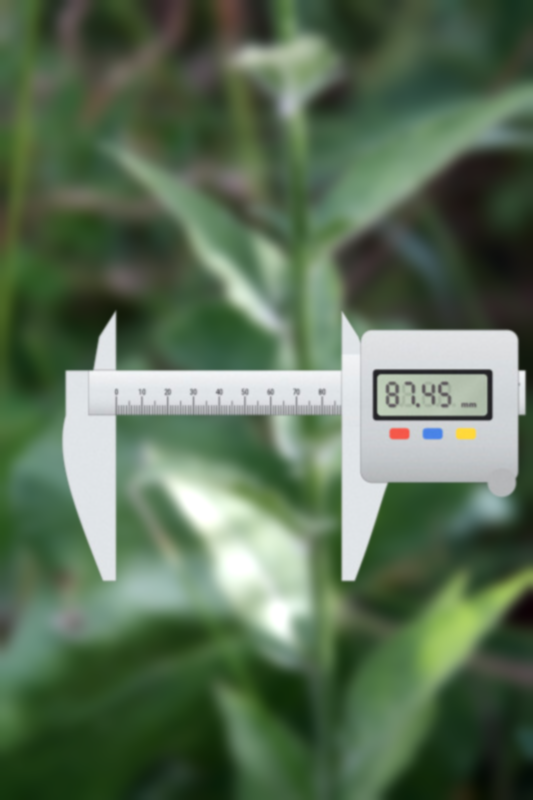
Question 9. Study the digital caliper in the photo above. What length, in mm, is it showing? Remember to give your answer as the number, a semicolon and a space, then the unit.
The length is 87.45; mm
